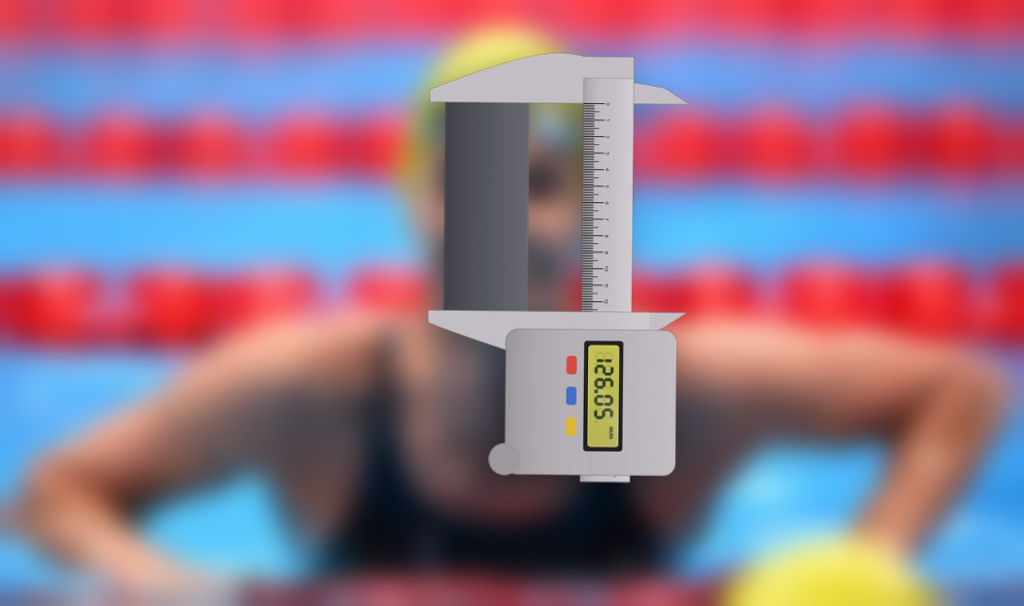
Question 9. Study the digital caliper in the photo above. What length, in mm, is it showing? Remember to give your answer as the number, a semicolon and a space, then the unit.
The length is 126.05; mm
